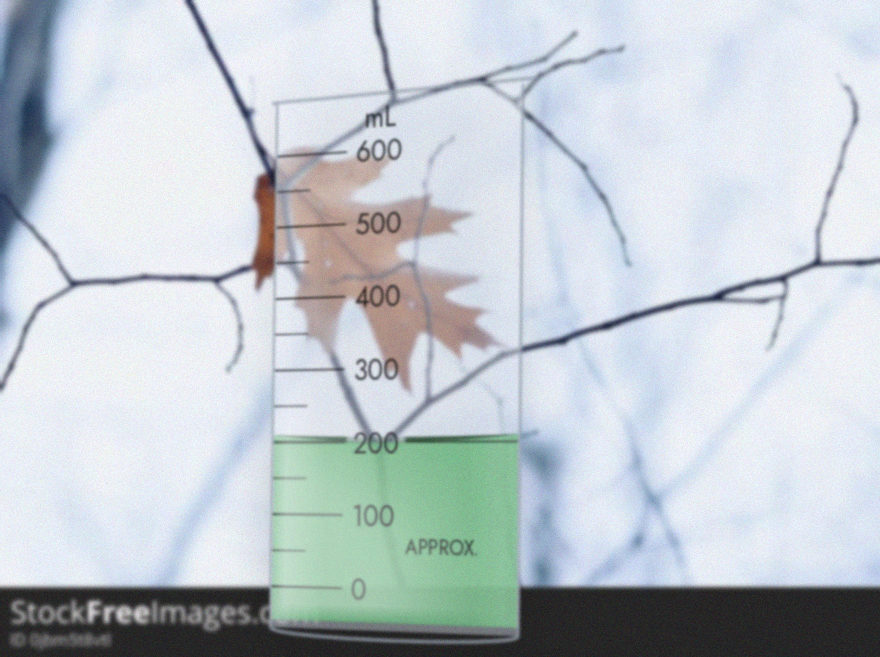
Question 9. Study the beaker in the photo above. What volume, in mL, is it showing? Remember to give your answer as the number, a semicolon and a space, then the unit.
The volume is 200; mL
